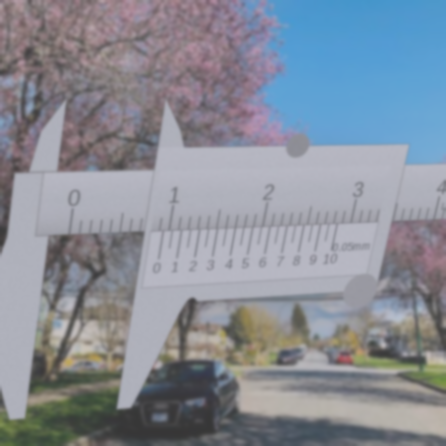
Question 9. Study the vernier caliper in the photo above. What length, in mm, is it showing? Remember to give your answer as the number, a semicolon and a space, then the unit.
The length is 9.4; mm
